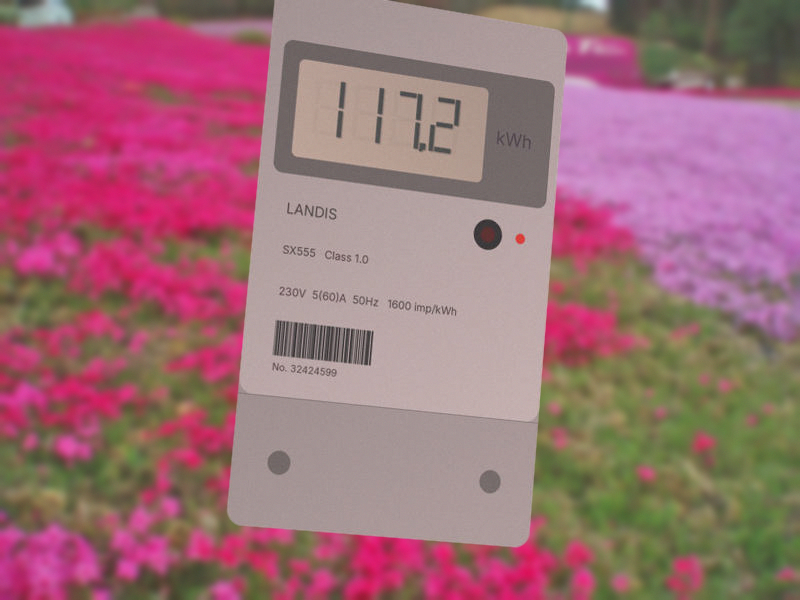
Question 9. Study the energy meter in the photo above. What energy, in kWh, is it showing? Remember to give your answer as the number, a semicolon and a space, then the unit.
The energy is 117.2; kWh
